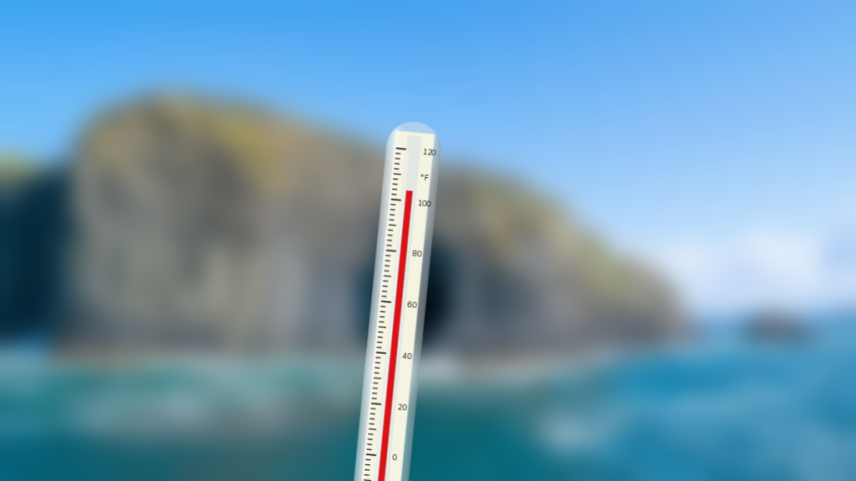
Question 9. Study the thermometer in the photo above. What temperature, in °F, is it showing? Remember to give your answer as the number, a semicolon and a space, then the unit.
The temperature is 104; °F
